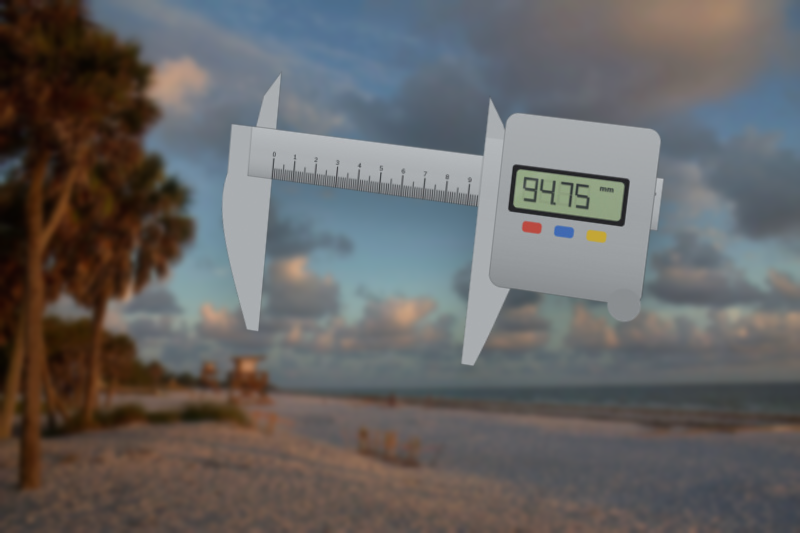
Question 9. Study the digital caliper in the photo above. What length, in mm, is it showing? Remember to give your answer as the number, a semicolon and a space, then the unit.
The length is 94.75; mm
